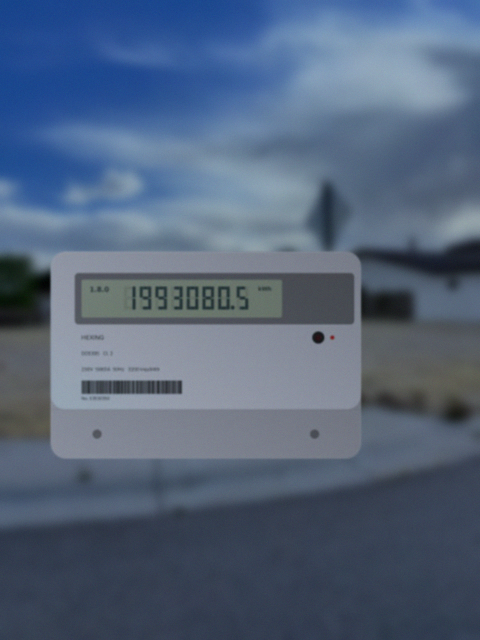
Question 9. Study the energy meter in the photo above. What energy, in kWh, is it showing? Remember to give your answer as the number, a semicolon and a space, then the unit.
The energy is 1993080.5; kWh
